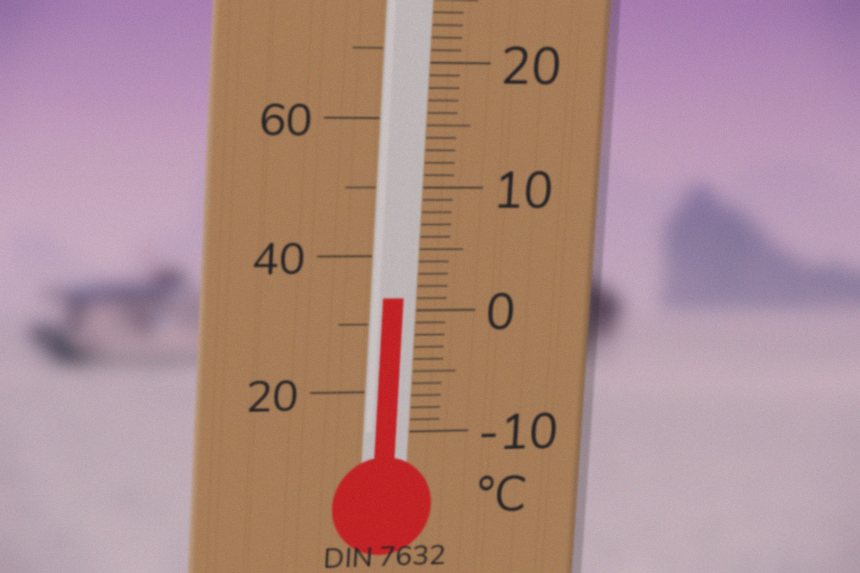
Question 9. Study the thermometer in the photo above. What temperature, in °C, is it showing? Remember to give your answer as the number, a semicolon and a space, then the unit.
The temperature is 1; °C
